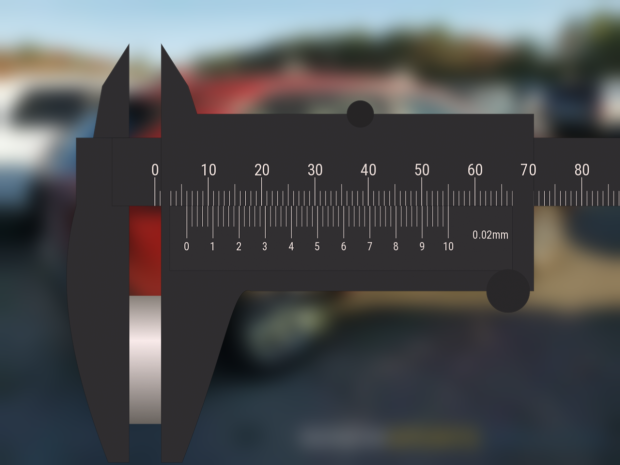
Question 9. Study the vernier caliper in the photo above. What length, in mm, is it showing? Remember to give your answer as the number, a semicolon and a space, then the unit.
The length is 6.0; mm
